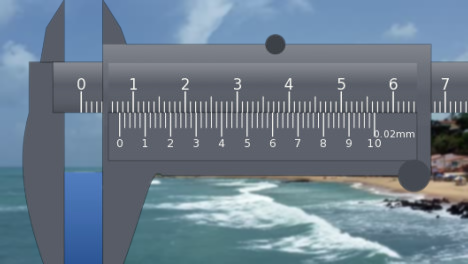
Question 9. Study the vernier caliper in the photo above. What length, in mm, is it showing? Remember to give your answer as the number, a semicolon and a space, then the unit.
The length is 7.4; mm
